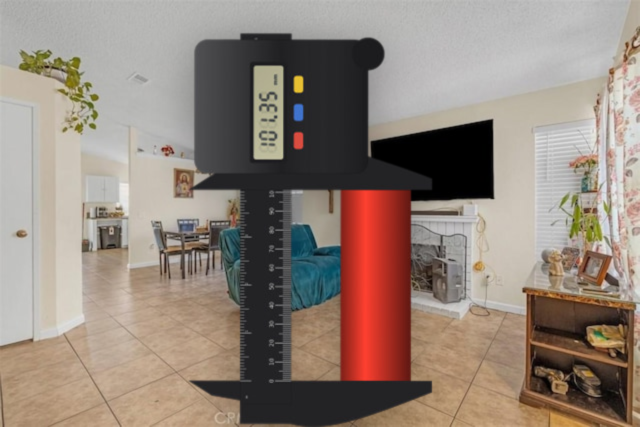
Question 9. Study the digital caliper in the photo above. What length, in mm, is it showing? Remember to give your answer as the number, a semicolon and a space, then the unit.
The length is 101.35; mm
